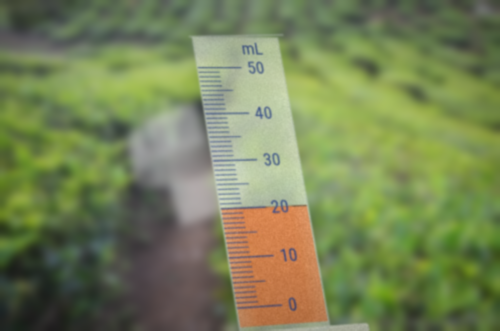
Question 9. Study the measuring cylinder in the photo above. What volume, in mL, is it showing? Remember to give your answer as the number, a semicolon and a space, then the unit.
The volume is 20; mL
